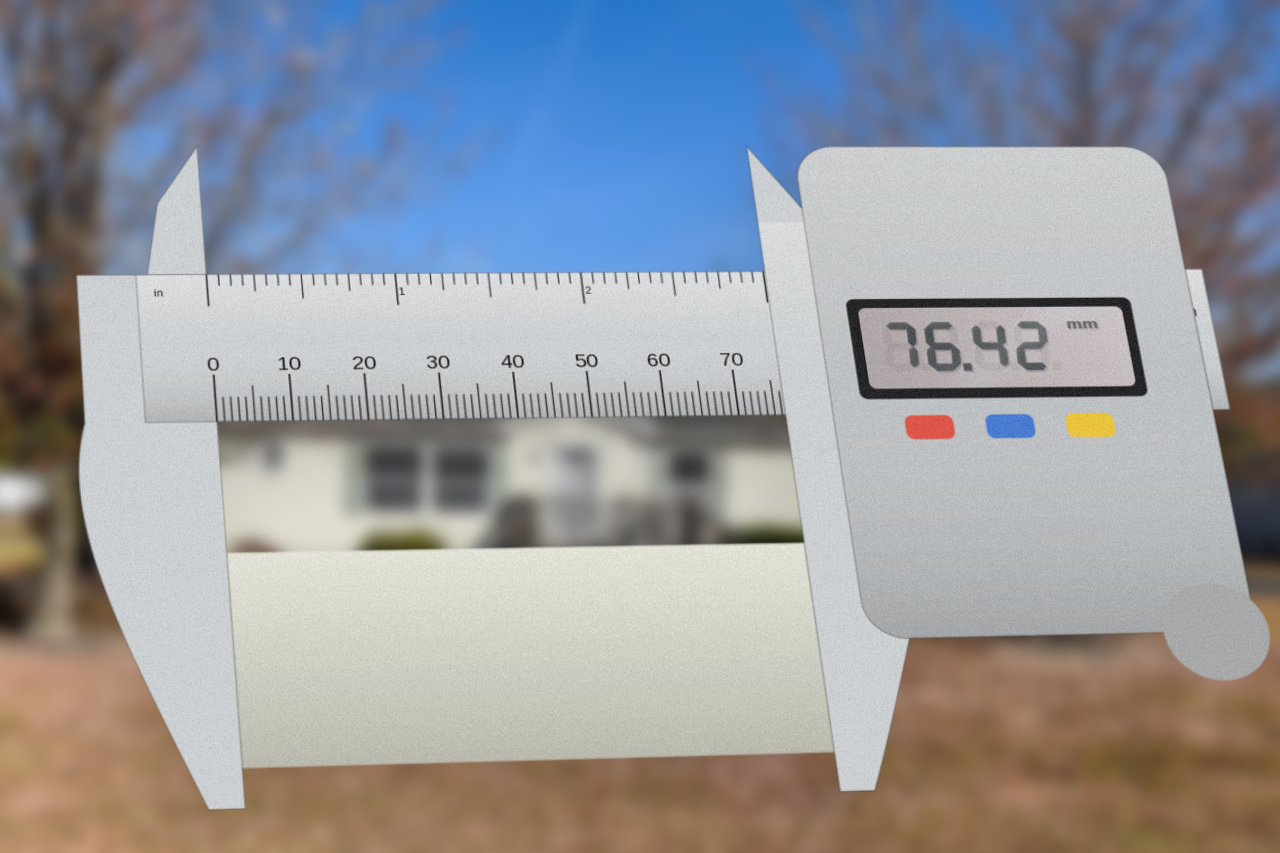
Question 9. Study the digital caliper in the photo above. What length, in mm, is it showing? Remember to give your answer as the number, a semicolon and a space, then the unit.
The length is 76.42; mm
